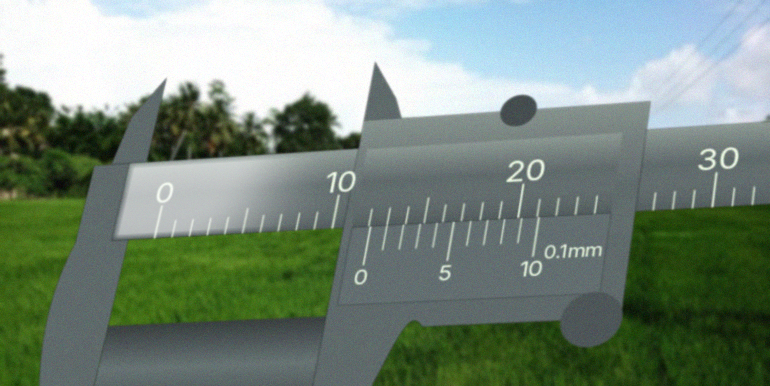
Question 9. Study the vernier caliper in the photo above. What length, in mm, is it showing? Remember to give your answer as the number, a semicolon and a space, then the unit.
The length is 12.1; mm
